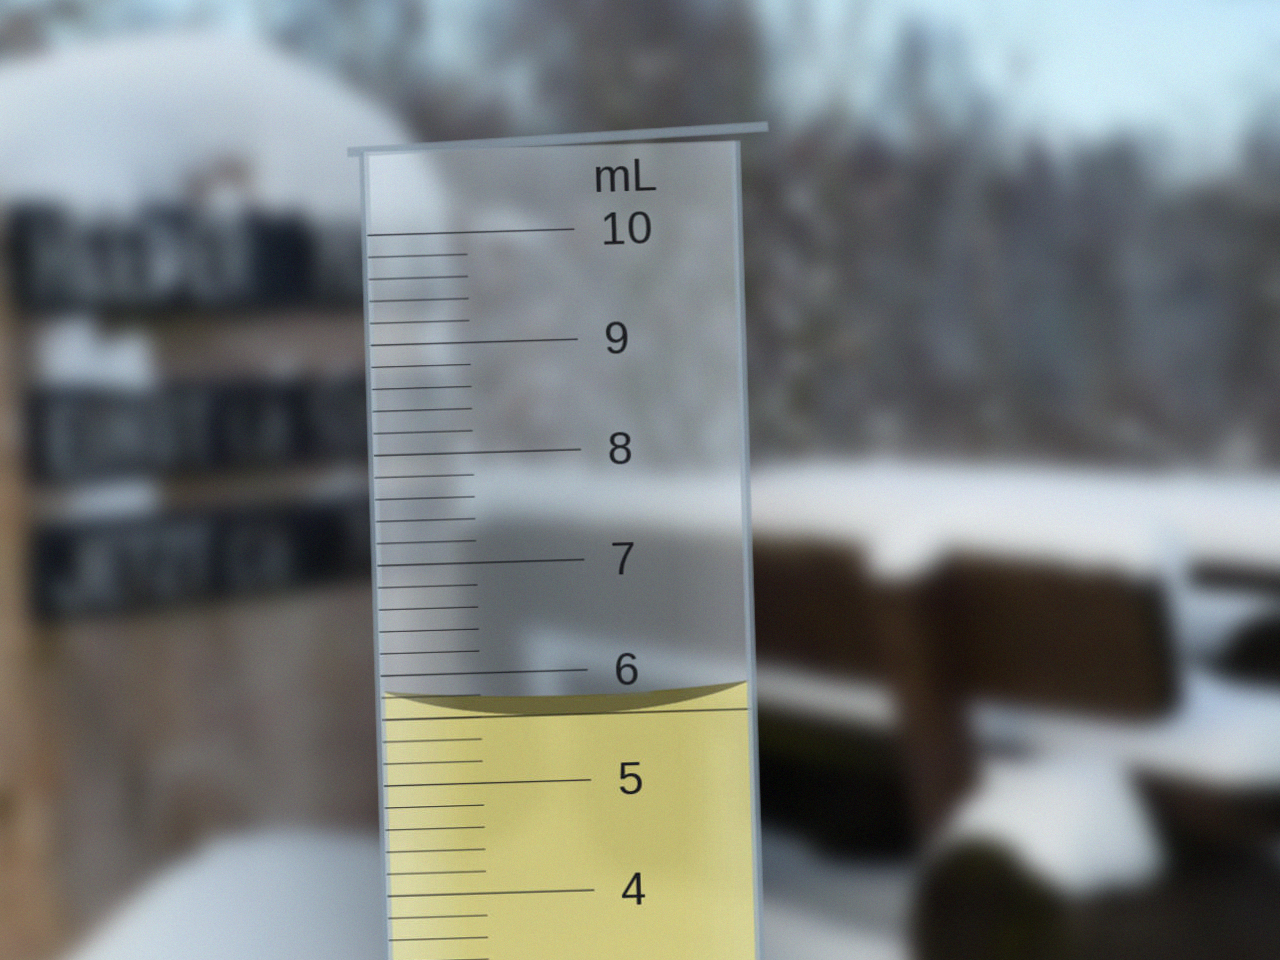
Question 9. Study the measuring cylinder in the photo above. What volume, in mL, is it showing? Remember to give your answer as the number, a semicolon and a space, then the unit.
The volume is 5.6; mL
